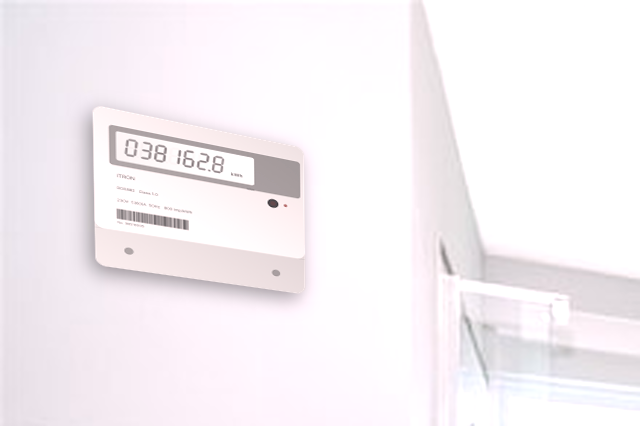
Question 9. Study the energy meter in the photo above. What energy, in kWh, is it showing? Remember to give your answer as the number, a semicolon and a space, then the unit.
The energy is 38162.8; kWh
